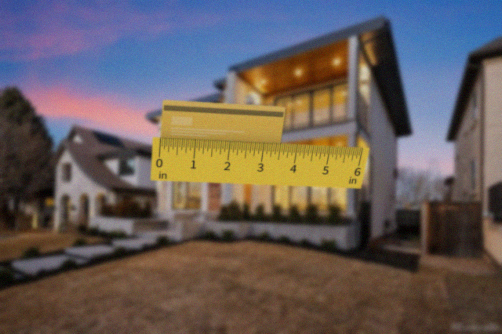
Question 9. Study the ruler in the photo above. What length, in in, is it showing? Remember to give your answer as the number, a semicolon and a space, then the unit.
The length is 3.5; in
